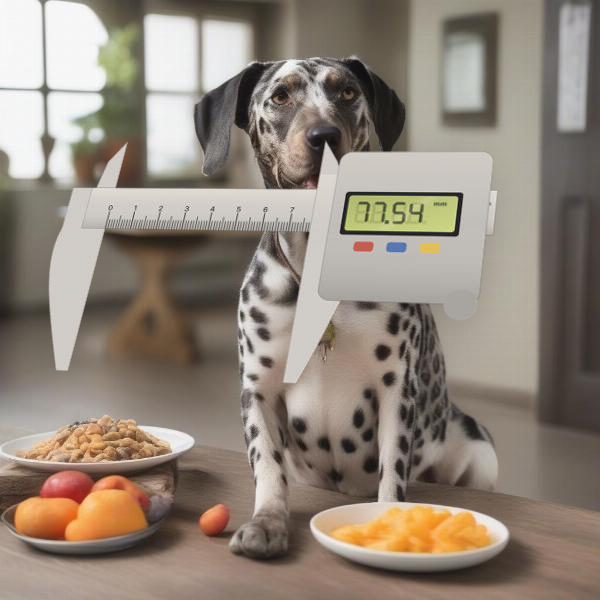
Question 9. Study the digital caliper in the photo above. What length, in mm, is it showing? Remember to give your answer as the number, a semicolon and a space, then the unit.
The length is 77.54; mm
